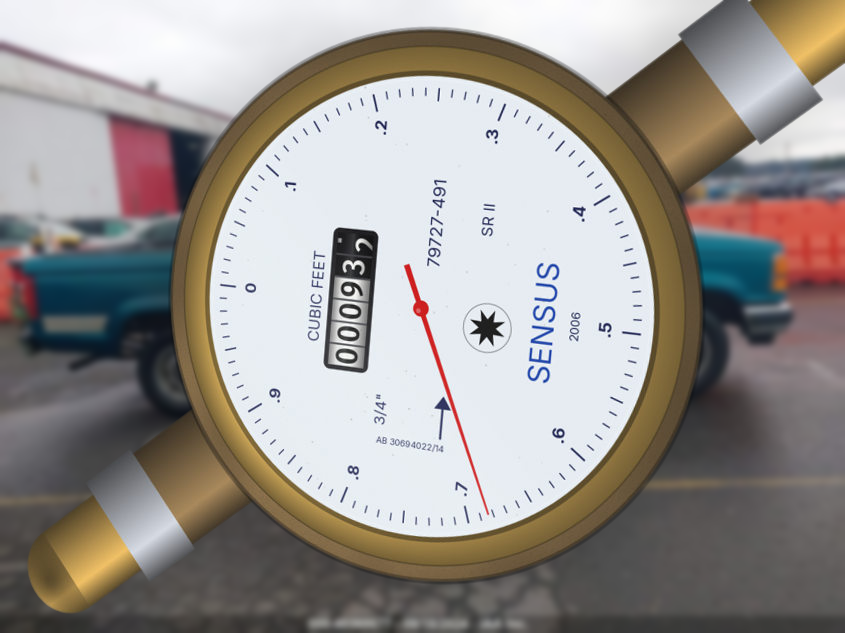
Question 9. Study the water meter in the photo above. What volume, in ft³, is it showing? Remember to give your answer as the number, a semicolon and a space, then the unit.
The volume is 931.68; ft³
